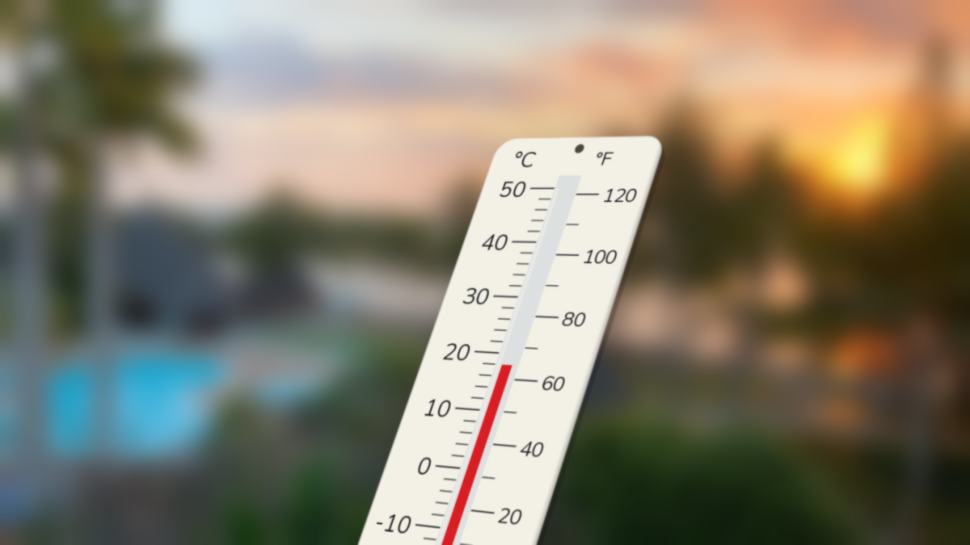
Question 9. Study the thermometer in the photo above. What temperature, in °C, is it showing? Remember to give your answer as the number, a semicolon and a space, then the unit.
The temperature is 18; °C
